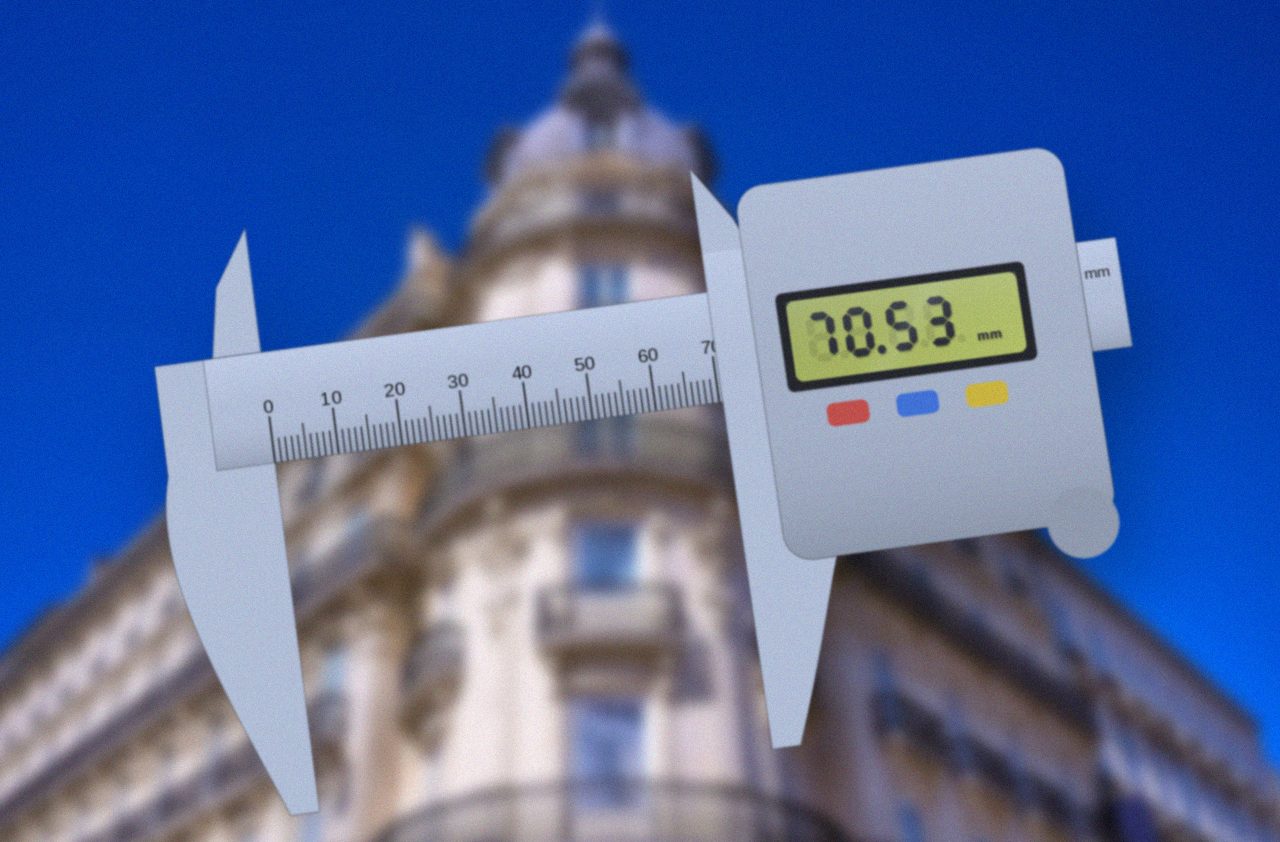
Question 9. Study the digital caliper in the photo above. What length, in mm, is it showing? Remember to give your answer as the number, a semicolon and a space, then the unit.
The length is 70.53; mm
